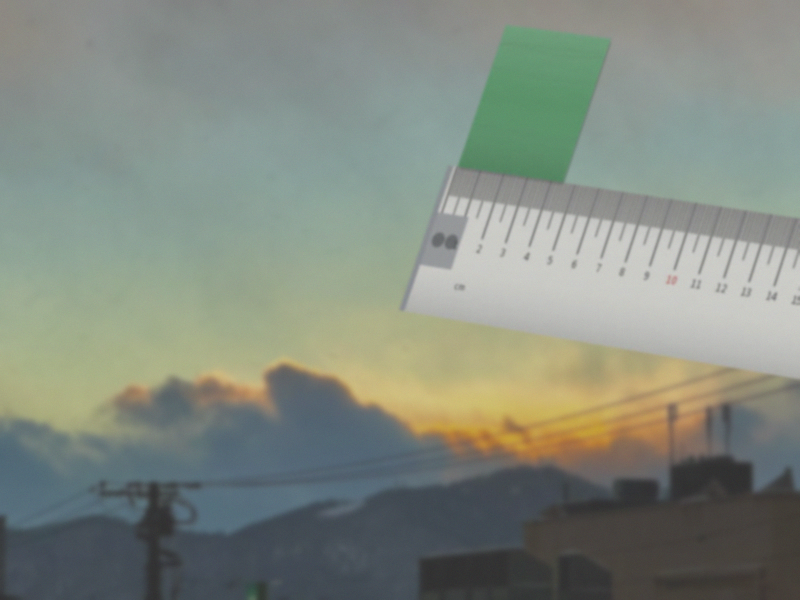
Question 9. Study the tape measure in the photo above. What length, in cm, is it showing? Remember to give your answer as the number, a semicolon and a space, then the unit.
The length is 4.5; cm
